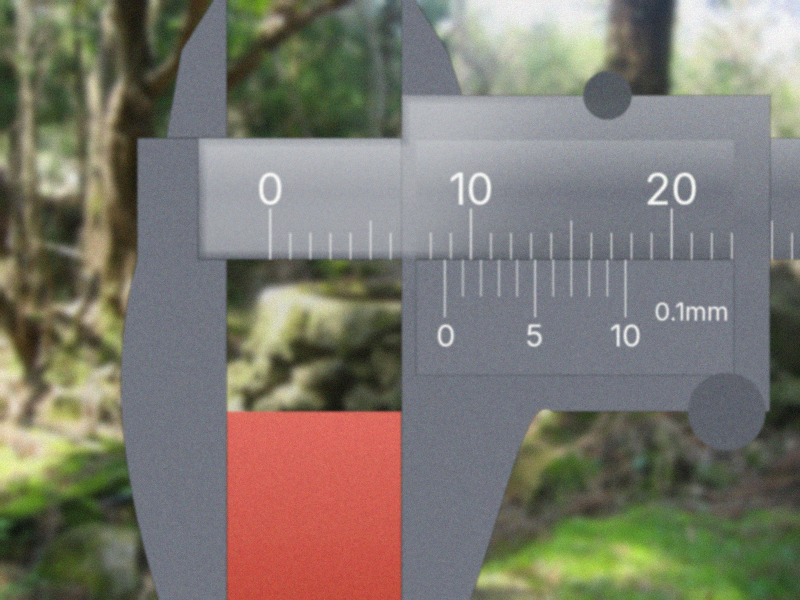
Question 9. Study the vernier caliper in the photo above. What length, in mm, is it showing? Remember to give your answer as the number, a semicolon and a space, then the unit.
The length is 8.7; mm
